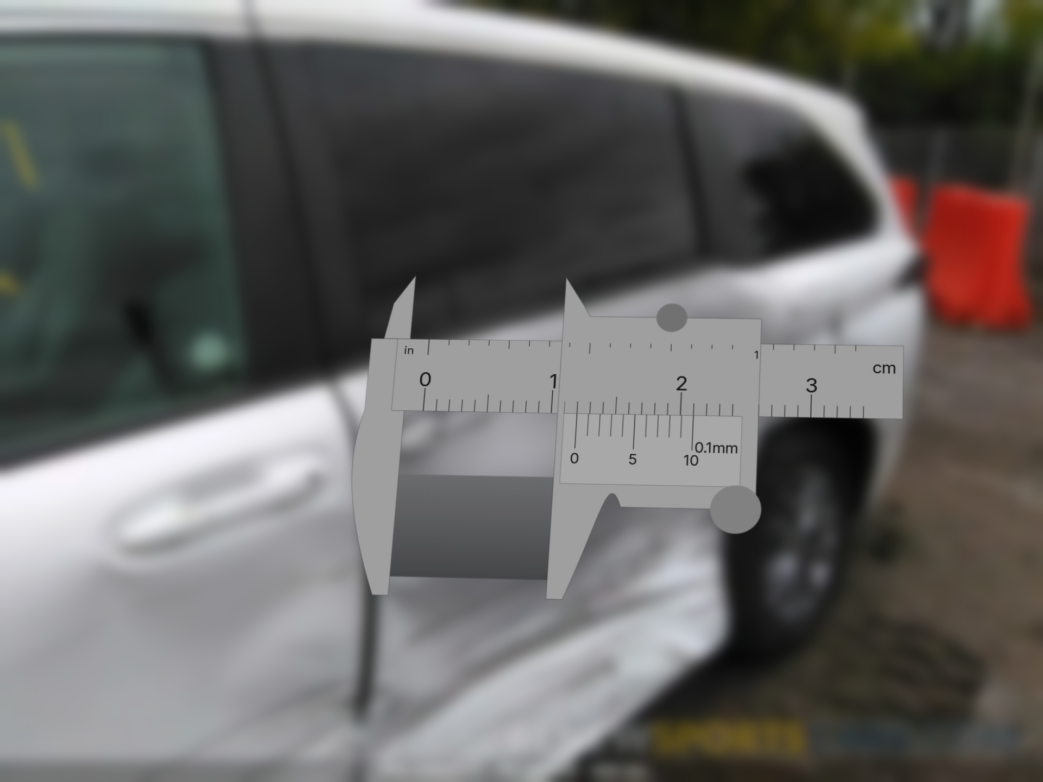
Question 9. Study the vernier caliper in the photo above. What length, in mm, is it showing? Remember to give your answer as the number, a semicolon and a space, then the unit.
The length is 12.0; mm
